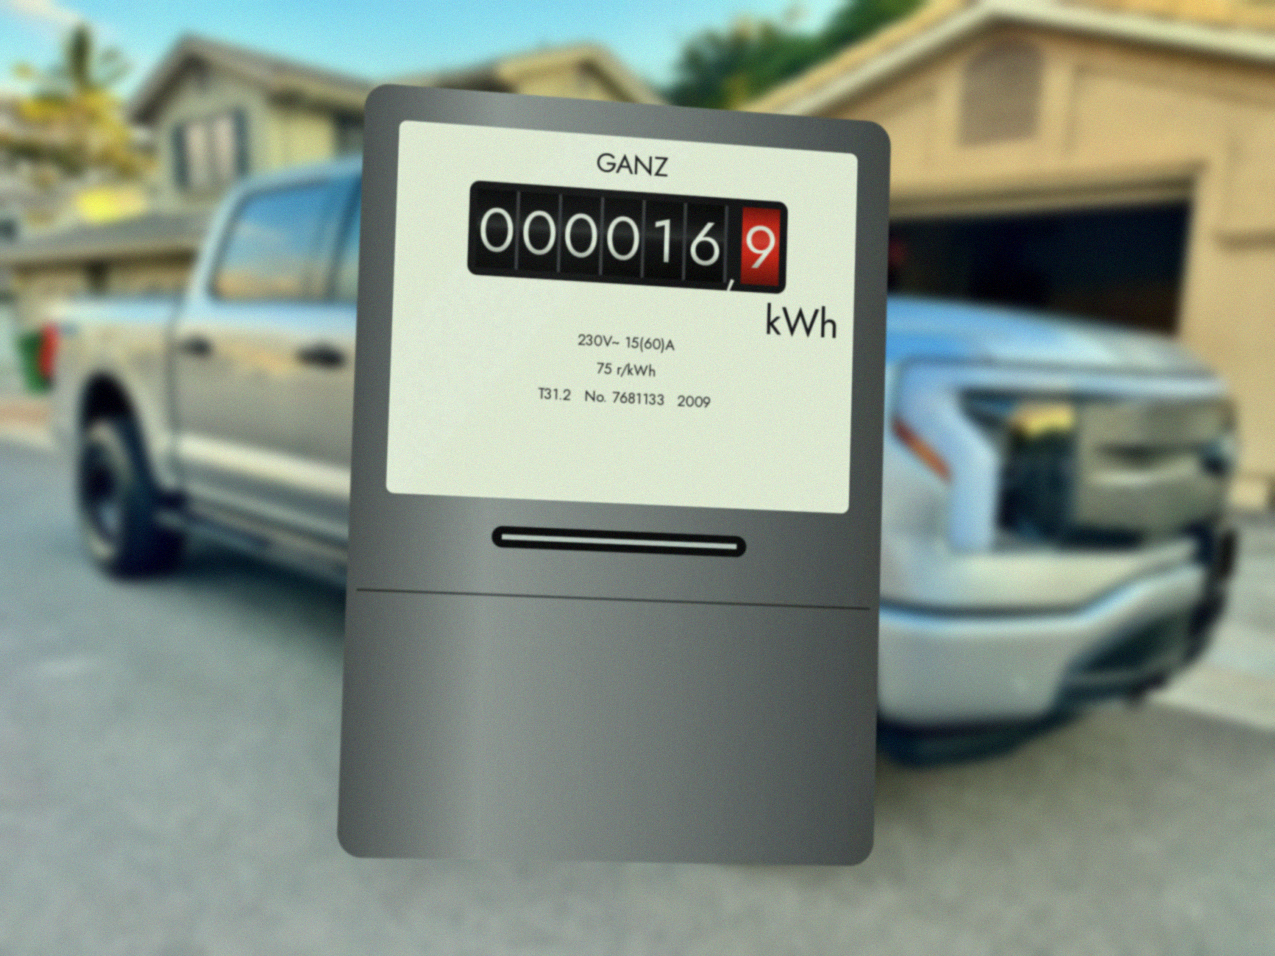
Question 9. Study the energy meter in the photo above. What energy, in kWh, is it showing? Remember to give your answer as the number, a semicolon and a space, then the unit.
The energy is 16.9; kWh
